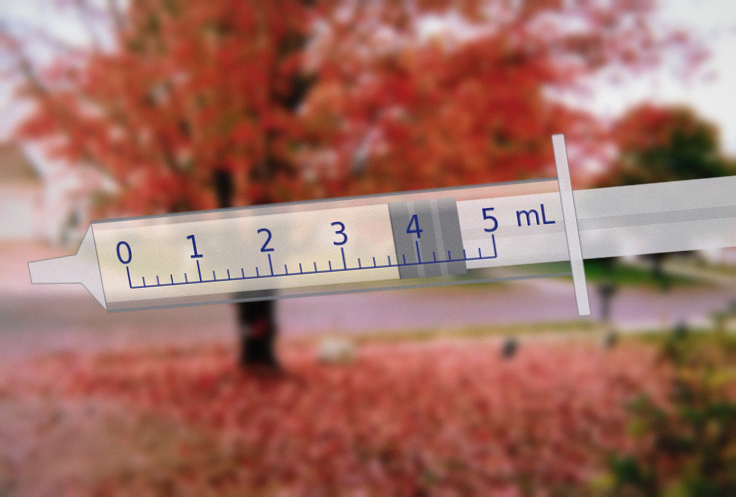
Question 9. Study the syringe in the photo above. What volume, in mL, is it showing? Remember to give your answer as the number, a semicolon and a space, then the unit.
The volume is 3.7; mL
